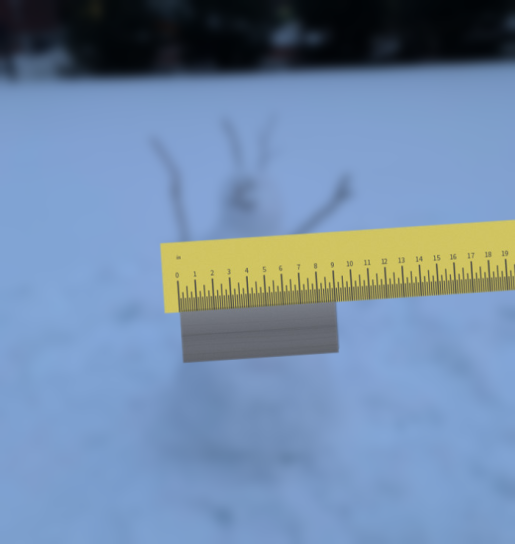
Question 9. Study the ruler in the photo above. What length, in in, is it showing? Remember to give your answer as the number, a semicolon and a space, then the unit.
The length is 9; in
